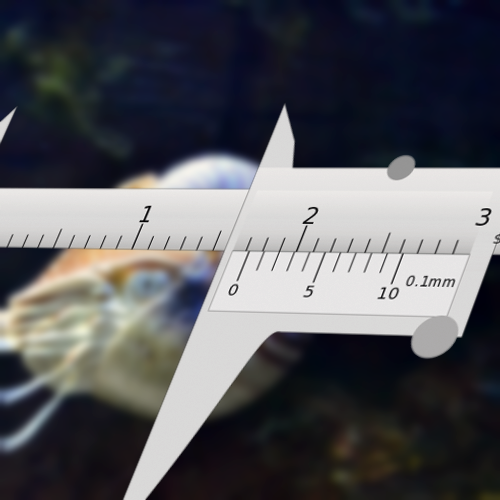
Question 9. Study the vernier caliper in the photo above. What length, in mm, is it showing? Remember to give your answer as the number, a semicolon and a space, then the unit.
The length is 17.2; mm
